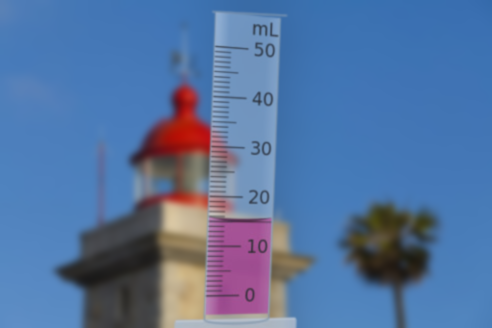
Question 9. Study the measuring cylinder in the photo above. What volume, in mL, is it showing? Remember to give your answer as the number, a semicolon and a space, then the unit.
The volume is 15; mL
